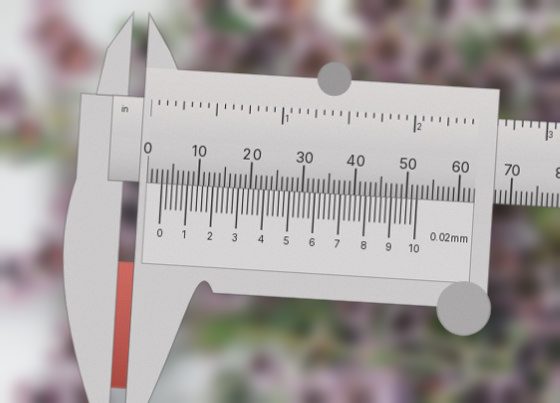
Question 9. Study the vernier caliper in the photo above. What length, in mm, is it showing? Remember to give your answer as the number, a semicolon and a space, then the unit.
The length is 3.0; mm
